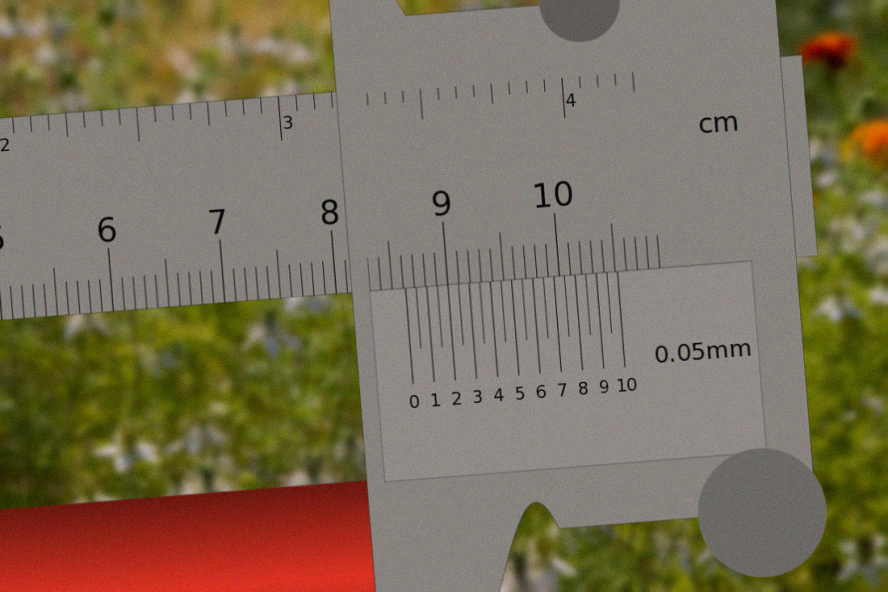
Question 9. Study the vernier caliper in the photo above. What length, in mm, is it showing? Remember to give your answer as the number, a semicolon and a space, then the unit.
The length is 86.2; mm
